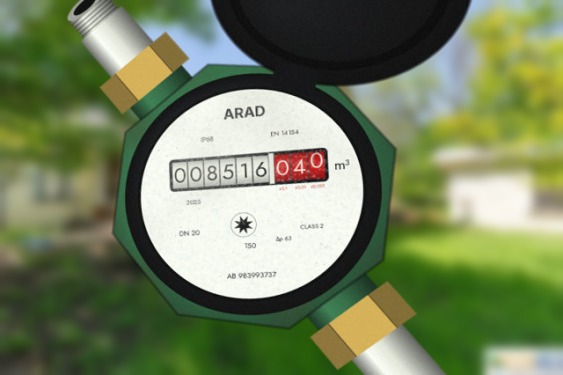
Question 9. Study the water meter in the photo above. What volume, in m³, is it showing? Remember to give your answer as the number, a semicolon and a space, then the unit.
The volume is 8516.040; m³
